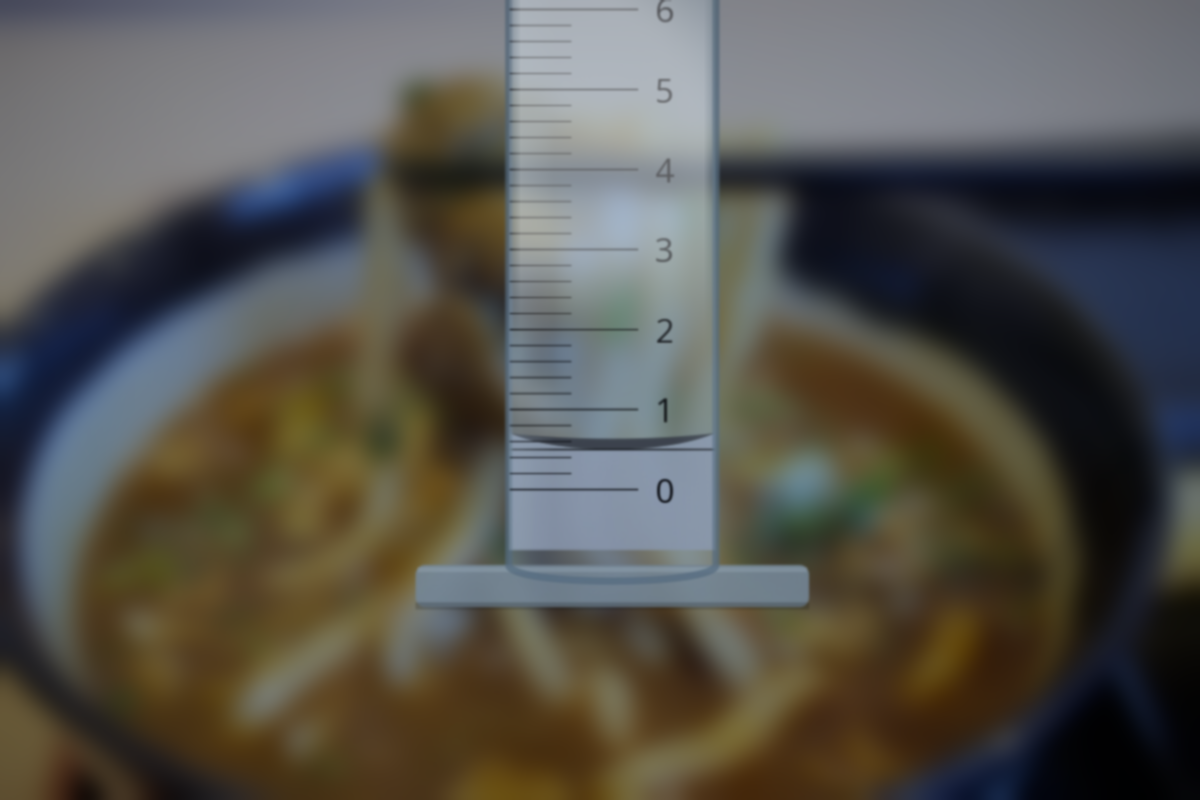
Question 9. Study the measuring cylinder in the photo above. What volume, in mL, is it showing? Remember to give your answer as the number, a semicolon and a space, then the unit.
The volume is 0.5; mL
